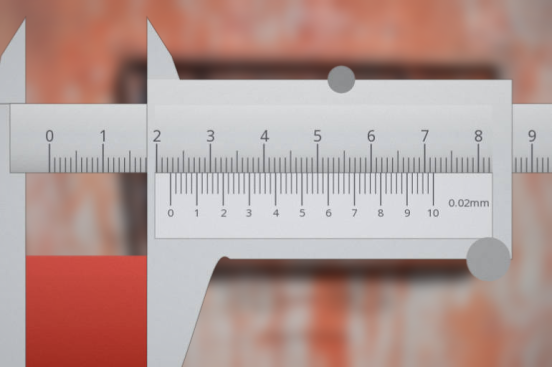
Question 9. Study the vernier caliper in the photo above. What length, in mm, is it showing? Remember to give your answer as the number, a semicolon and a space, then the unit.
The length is 22.6; mm
